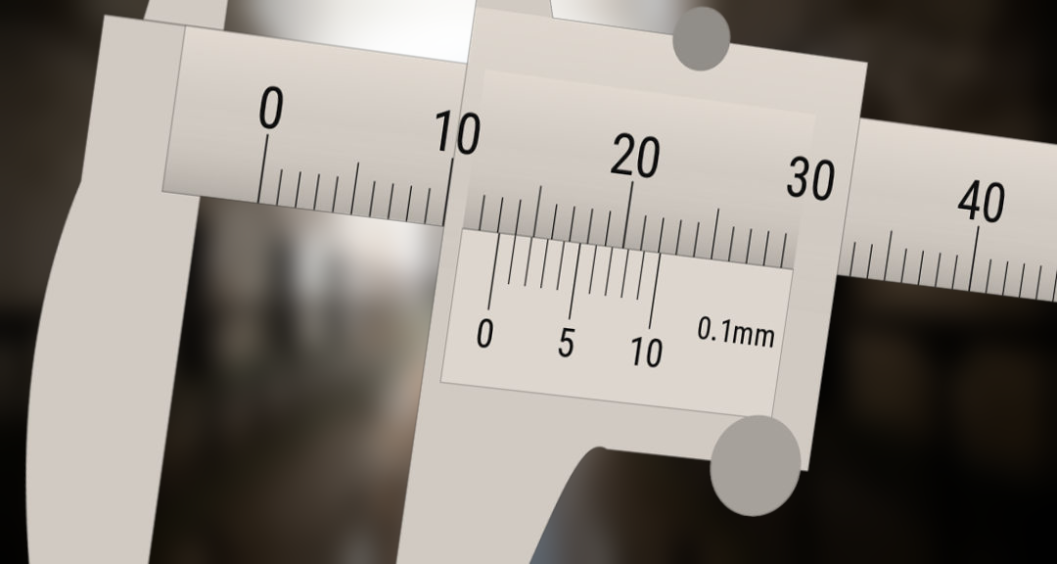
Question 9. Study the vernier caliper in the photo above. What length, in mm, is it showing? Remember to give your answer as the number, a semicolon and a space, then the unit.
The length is 13.1; mm
